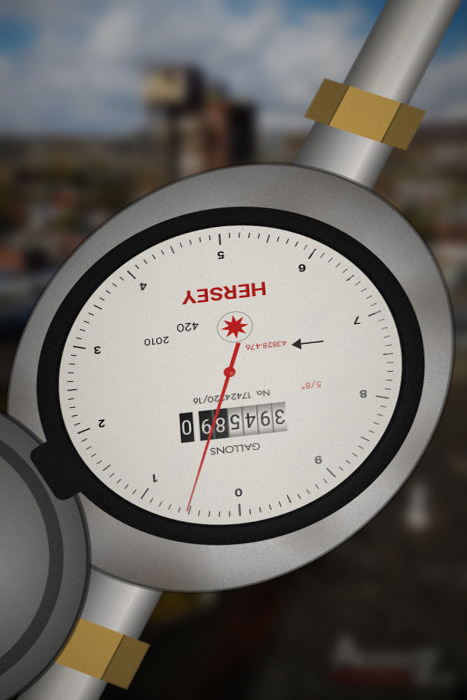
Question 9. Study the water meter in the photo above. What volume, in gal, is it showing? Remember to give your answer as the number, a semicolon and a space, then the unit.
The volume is 3945890.5; gal
